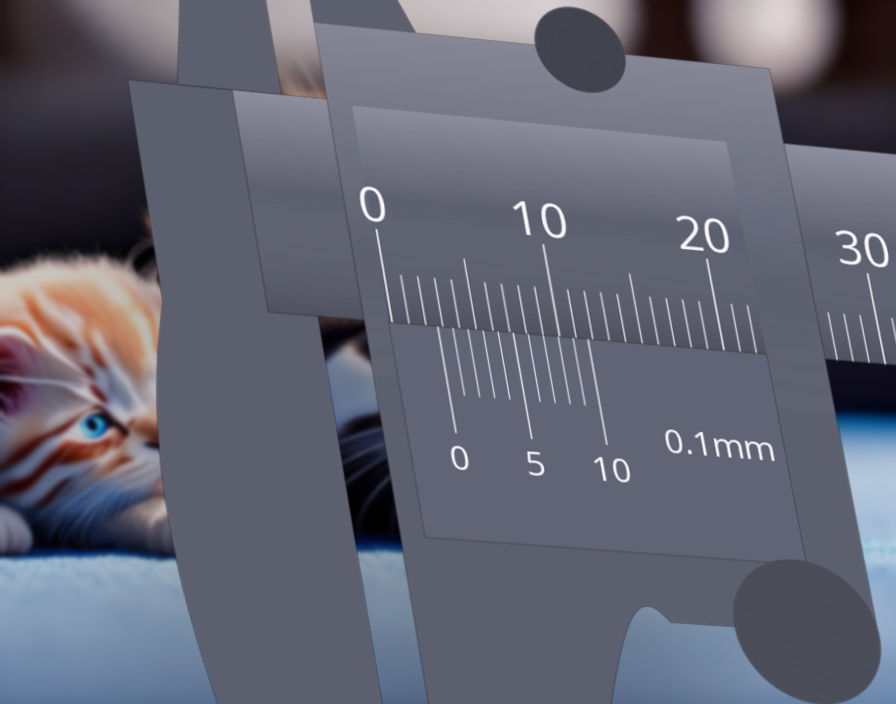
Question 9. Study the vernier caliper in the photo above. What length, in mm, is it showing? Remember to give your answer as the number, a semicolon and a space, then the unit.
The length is 2.7; mm
